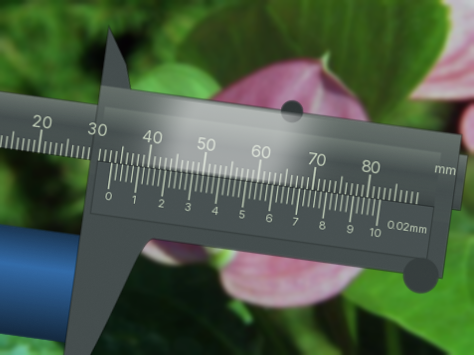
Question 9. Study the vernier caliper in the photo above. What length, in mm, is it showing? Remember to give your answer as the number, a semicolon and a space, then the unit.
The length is 33.4; mm
